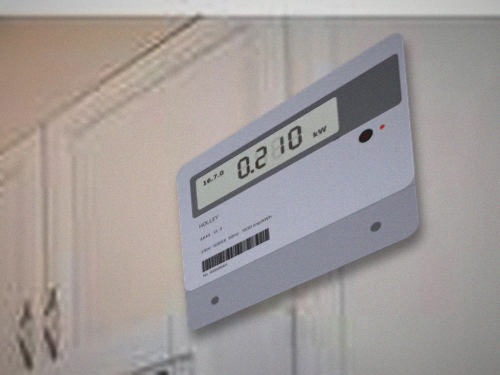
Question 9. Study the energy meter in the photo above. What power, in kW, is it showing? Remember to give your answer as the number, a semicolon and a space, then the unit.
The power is 0.210; kW
